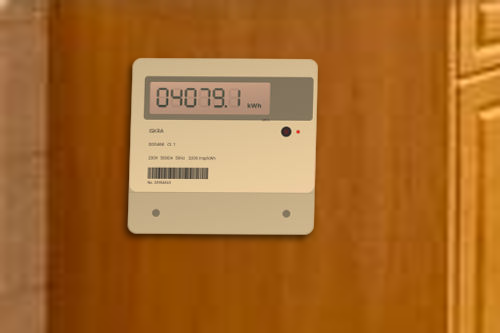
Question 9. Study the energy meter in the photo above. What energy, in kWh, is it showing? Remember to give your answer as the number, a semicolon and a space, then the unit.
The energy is 4079.1; kWh
